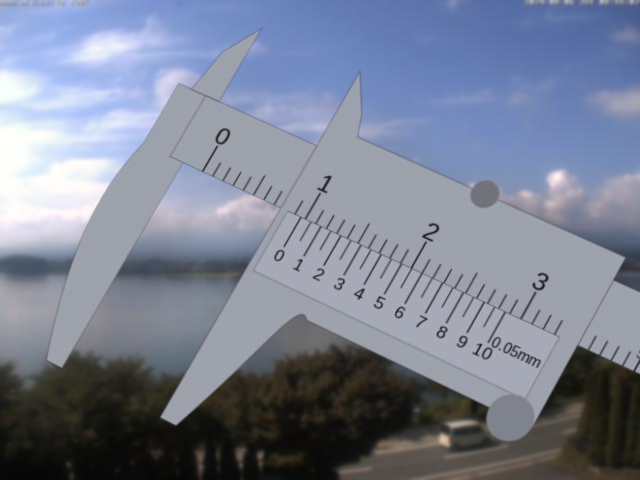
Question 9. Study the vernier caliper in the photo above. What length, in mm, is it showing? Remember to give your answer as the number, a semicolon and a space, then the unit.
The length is 9.6; mm
